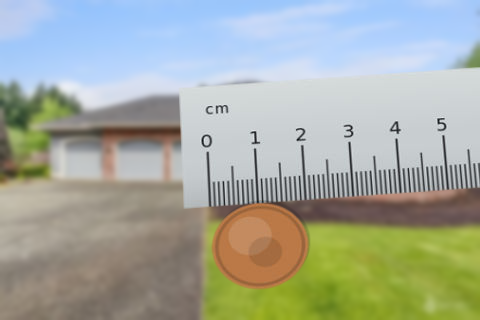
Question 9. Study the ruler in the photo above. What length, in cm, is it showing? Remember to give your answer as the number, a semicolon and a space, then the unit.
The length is 2; cm
